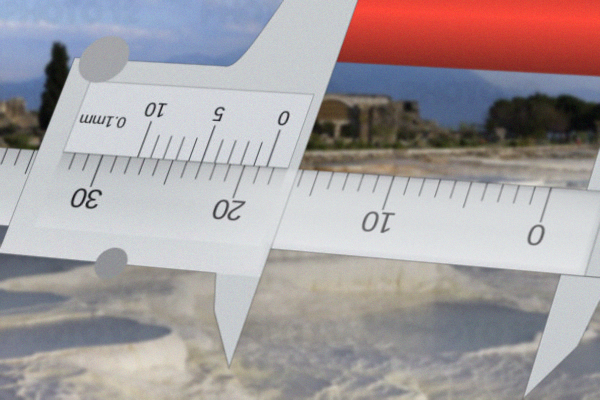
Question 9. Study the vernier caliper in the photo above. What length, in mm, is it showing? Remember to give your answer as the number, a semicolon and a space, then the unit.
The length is 18.5; mm
